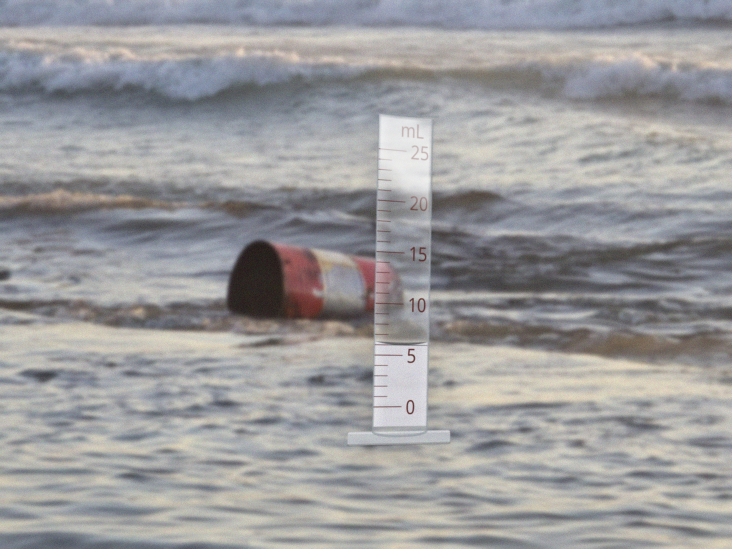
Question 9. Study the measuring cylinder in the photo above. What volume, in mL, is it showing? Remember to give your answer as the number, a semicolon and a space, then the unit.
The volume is 6; mL
